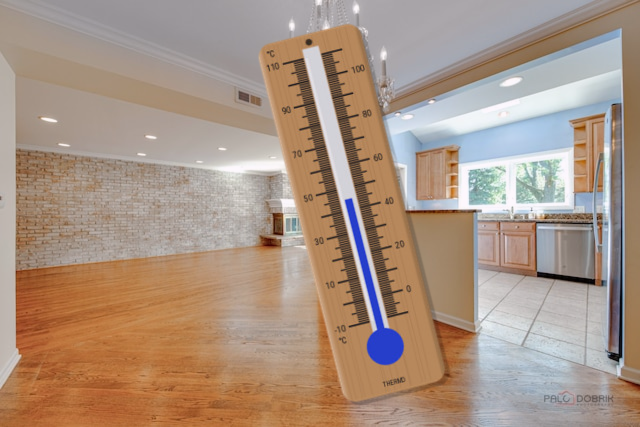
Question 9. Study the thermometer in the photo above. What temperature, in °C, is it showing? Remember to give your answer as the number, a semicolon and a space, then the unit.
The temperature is 45; °C
